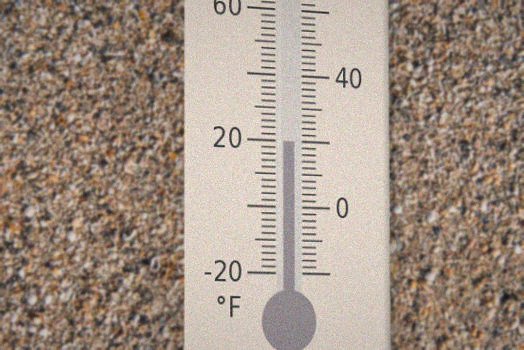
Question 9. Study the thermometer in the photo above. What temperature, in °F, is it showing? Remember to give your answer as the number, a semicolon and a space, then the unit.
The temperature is 20; °F
